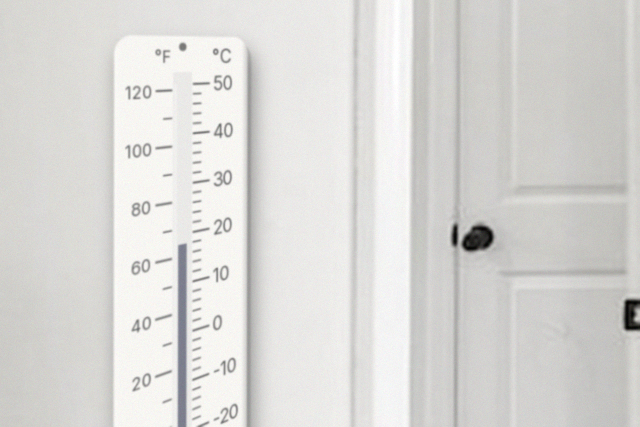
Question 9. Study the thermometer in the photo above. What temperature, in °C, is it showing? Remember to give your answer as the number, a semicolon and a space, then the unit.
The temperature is 18; °C
